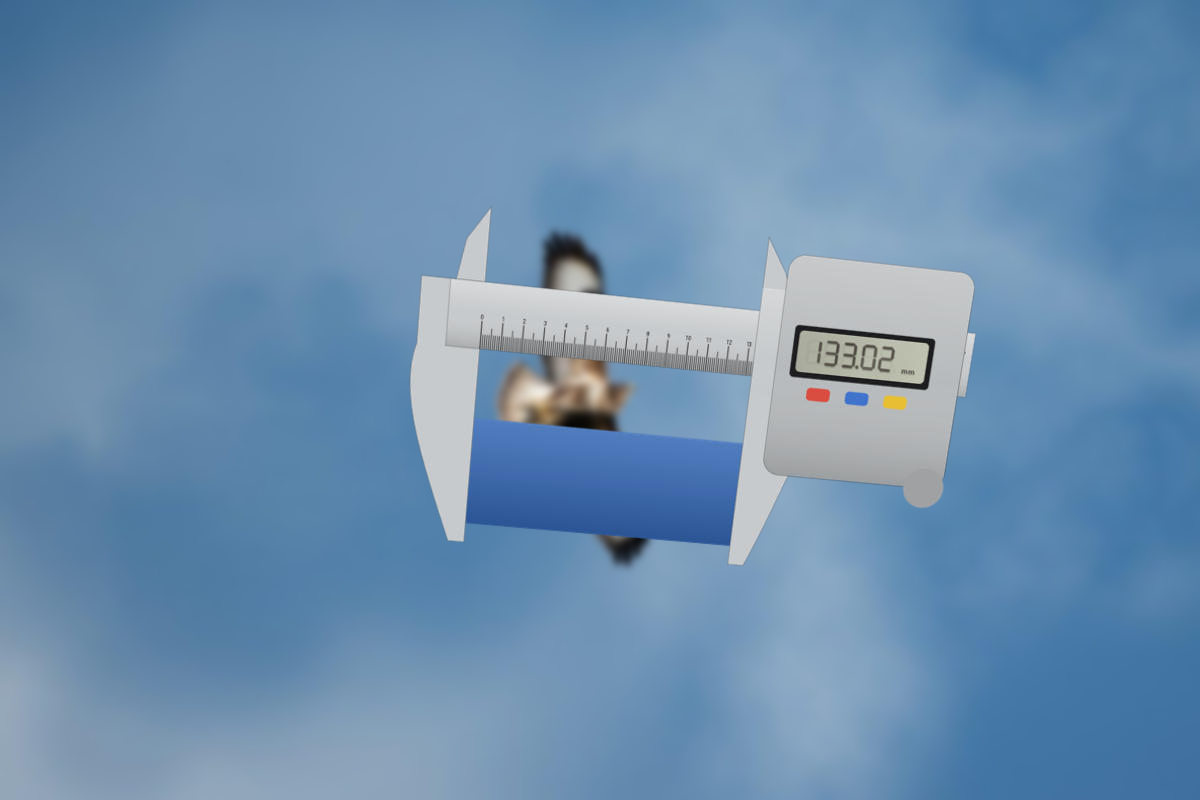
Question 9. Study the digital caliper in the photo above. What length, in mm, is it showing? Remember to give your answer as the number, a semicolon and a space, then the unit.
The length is 133.02; mm
